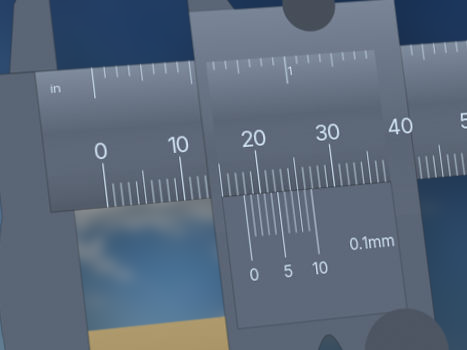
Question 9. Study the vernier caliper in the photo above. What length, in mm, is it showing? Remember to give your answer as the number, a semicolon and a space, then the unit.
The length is 17.8; mm
